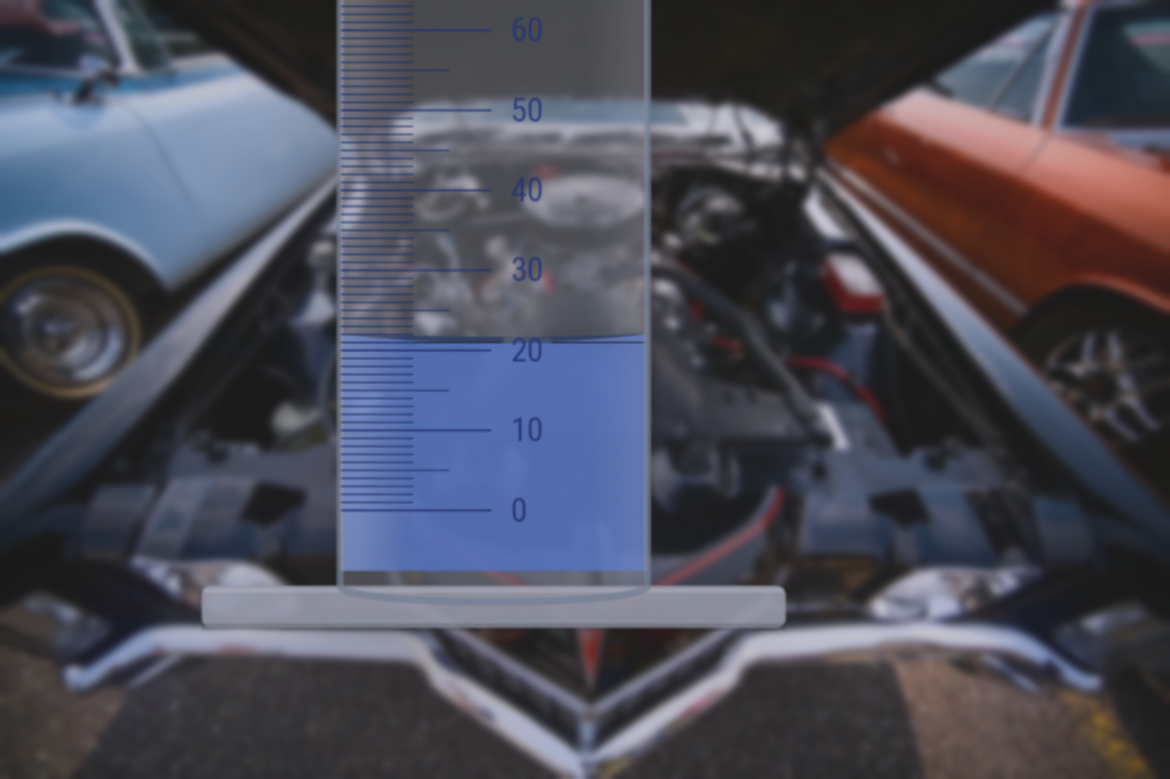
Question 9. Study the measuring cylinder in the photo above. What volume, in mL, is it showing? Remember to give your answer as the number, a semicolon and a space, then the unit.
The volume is 21; mL
